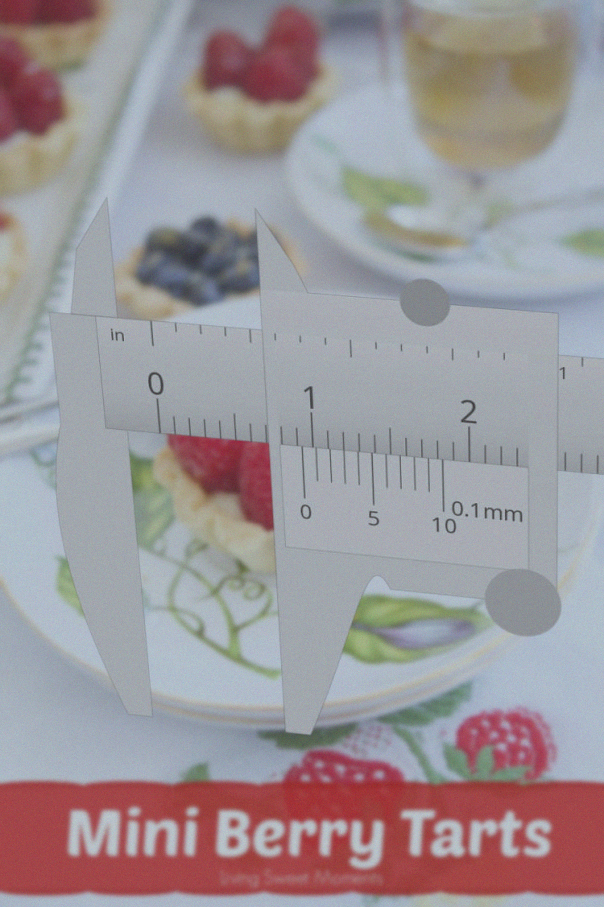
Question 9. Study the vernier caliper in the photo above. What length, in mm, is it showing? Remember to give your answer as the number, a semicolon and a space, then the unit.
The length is 9.3; mm
